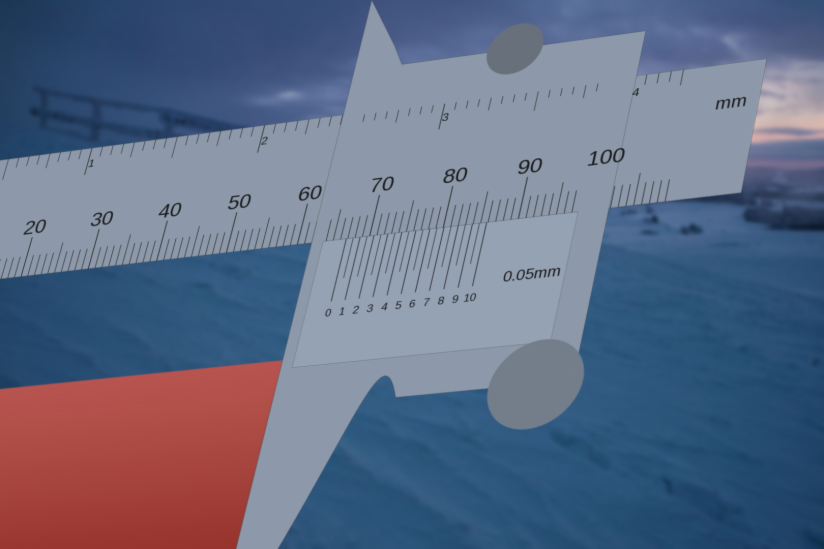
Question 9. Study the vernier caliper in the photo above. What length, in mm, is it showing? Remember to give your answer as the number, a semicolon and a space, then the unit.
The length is 66.8; mm
